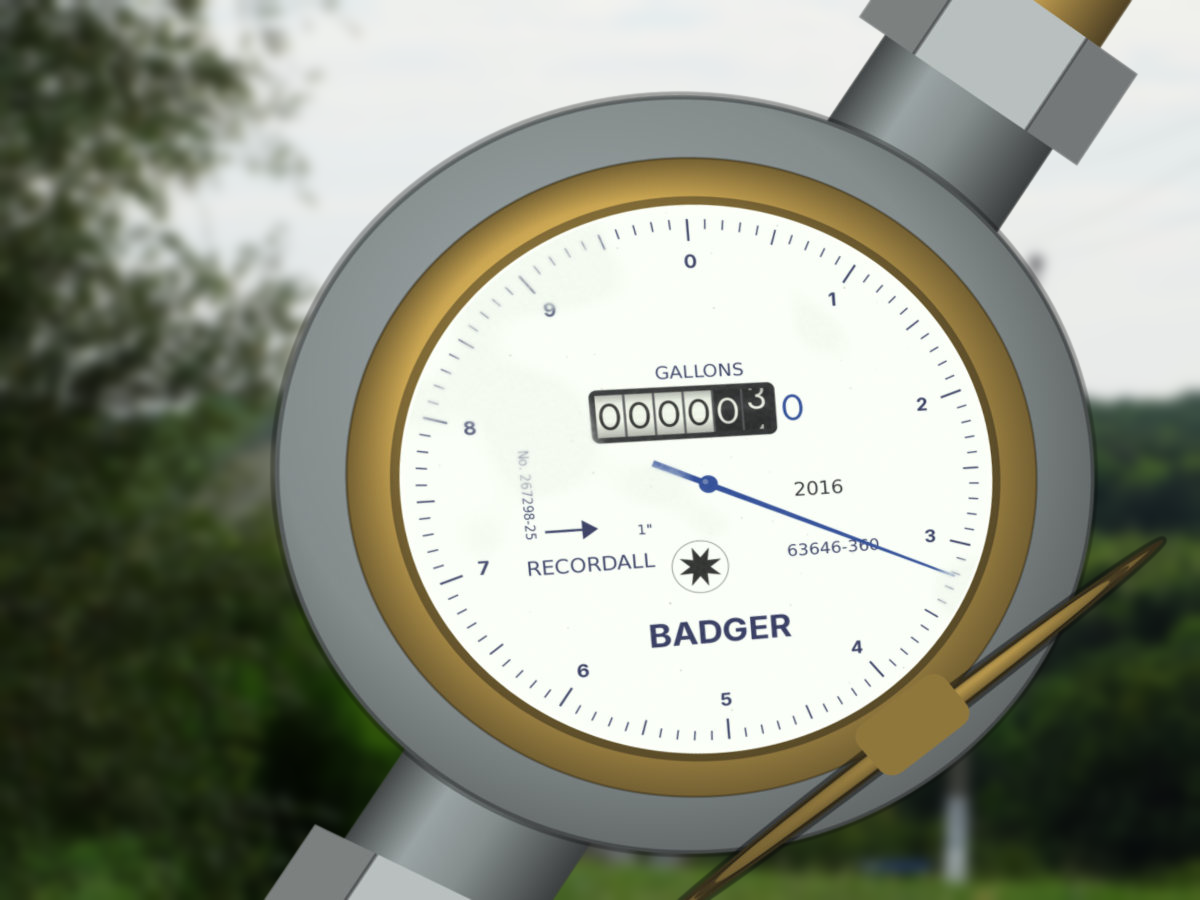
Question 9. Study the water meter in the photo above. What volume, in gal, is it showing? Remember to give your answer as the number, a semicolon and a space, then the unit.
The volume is 33.2; gal
